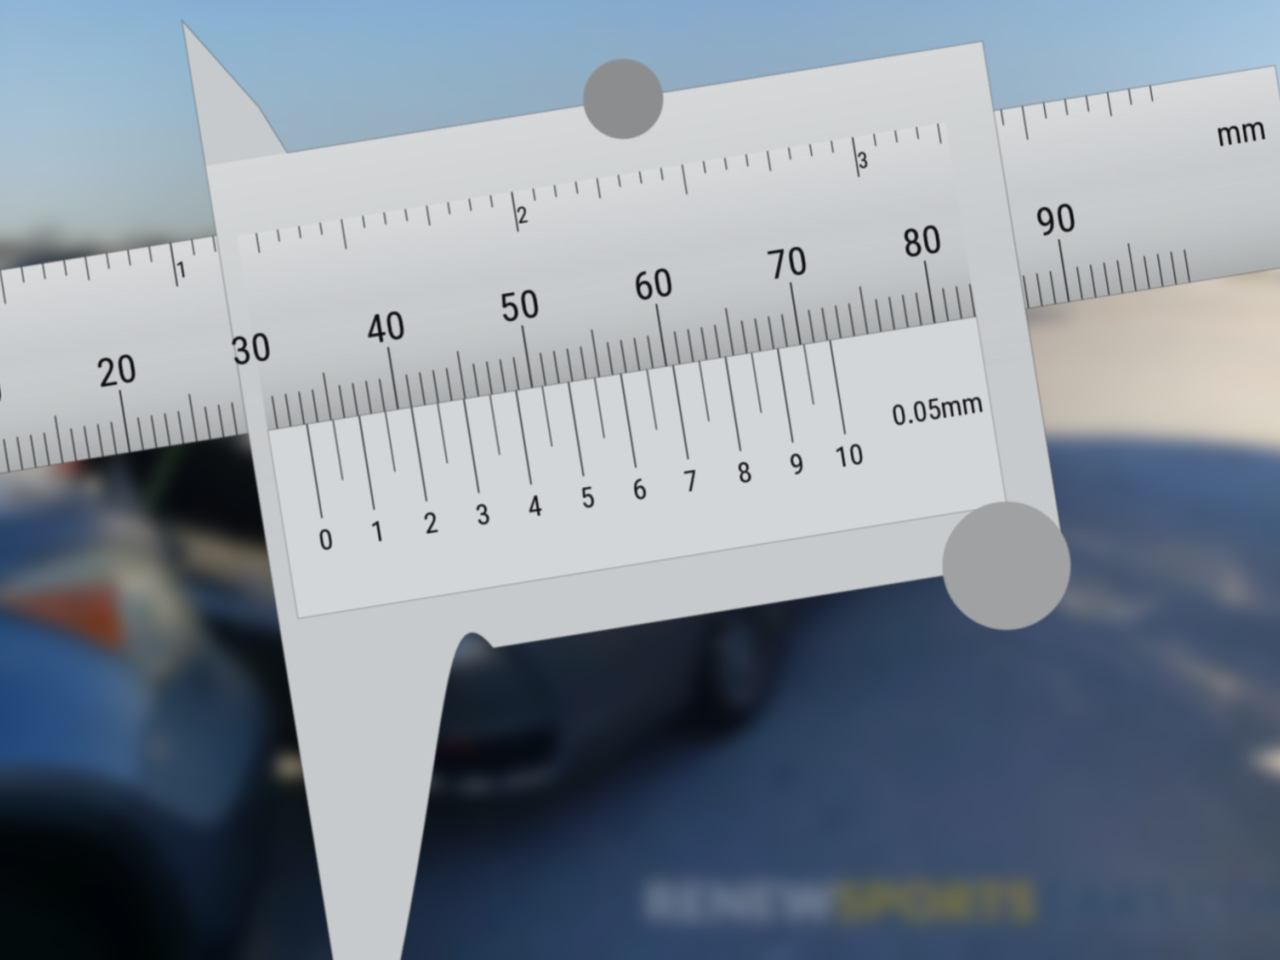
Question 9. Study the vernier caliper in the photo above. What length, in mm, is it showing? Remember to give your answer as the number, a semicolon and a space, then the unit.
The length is 33.2; mm
